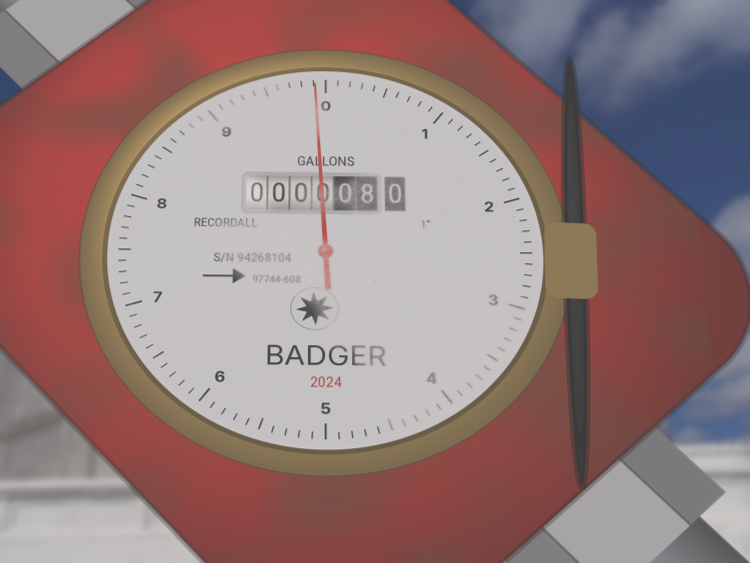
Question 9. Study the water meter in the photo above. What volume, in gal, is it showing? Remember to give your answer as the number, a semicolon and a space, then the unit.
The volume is 79.9; gal
